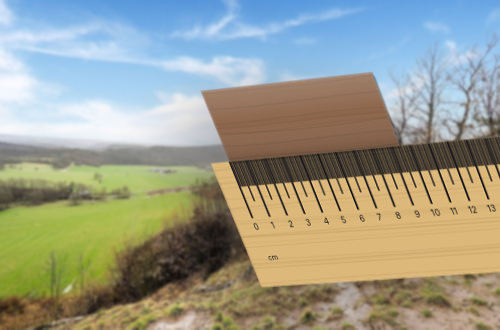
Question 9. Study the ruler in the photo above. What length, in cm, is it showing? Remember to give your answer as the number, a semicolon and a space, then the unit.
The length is 9.5; cm
